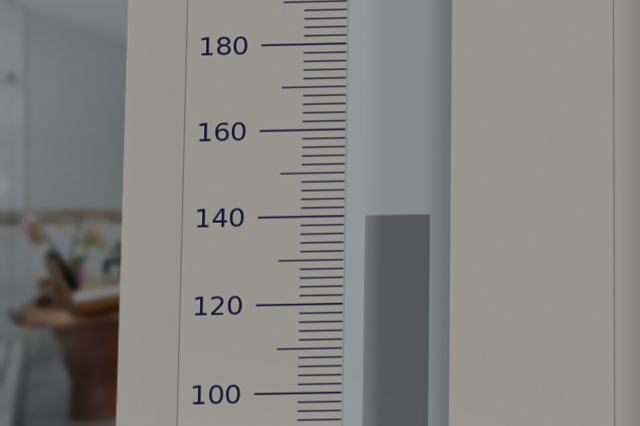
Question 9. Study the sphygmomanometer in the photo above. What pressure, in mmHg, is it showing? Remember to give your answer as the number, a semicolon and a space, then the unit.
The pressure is 140; mmHg
